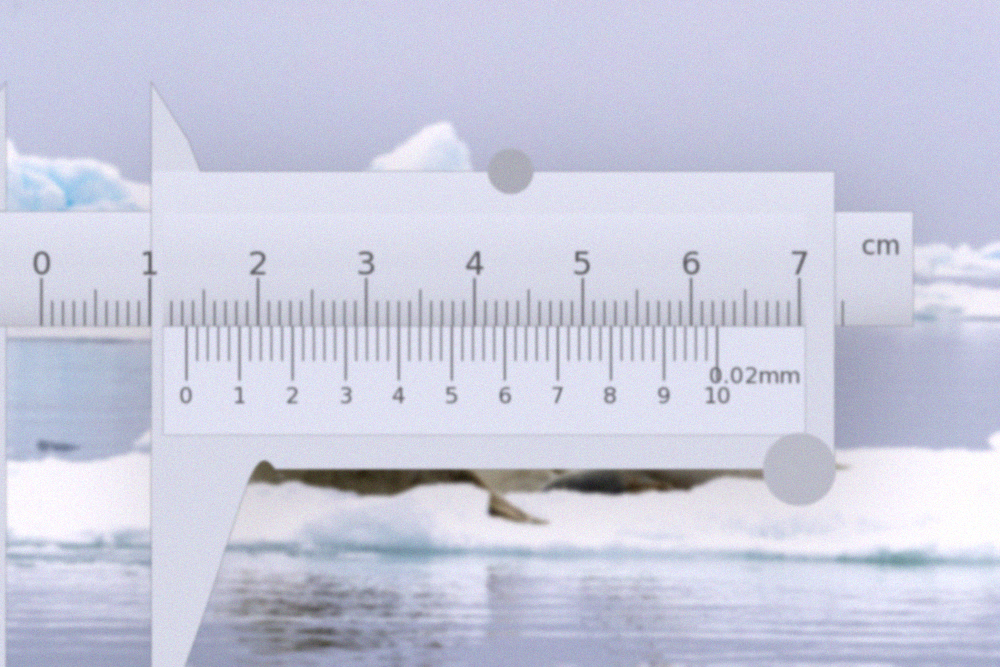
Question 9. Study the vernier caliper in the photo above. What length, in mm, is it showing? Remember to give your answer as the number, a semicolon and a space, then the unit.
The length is 13.4; mm
